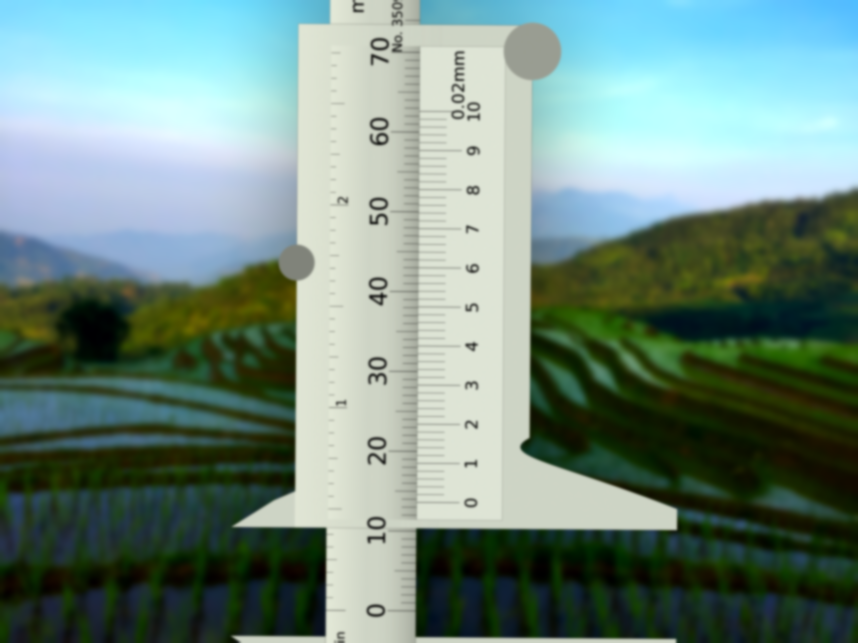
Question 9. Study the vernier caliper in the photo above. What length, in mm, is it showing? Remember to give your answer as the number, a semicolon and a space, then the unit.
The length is 13.6; mm
